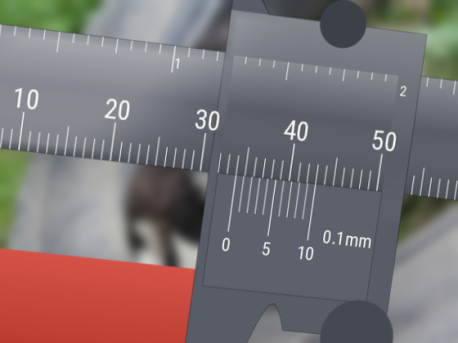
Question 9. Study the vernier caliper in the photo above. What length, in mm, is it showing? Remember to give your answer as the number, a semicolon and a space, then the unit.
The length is 34.0; mm
